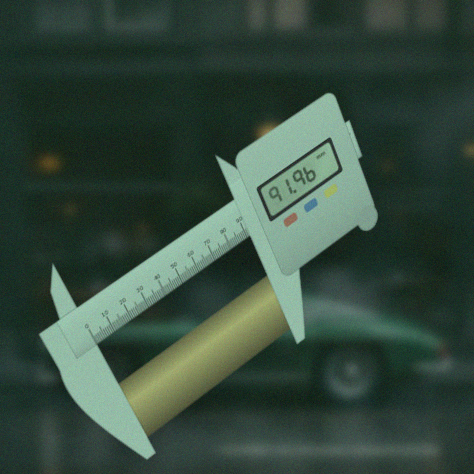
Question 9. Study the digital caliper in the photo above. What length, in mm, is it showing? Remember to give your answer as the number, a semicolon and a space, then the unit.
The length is 91.96; mm
